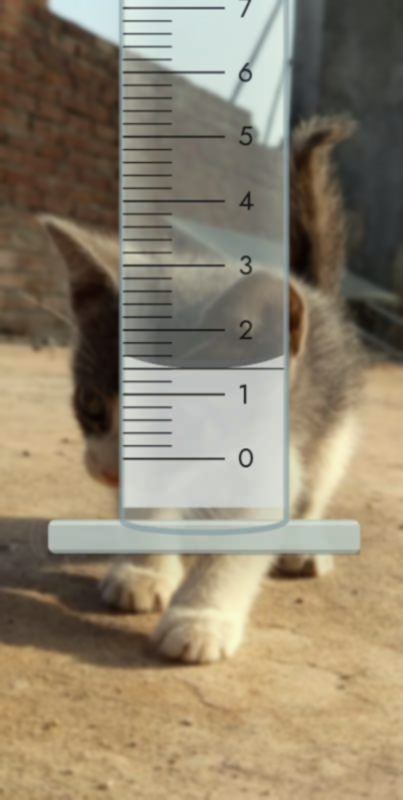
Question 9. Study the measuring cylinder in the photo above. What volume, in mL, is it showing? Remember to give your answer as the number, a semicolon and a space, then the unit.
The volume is 1.4; mL
